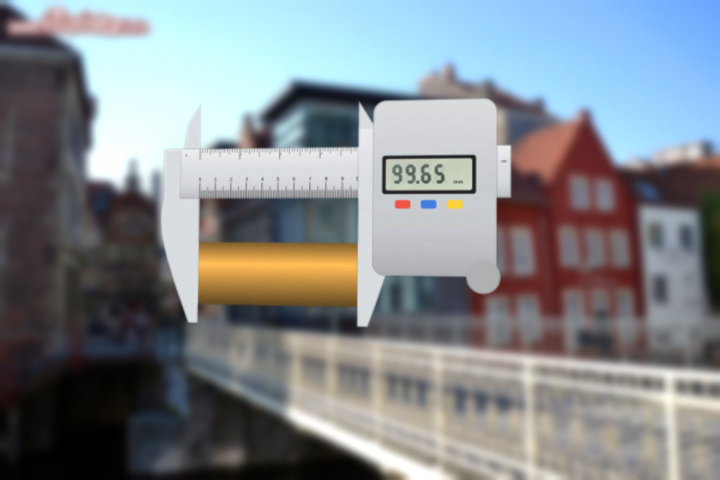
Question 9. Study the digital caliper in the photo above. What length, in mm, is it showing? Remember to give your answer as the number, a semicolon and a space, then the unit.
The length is 99.65; mm
